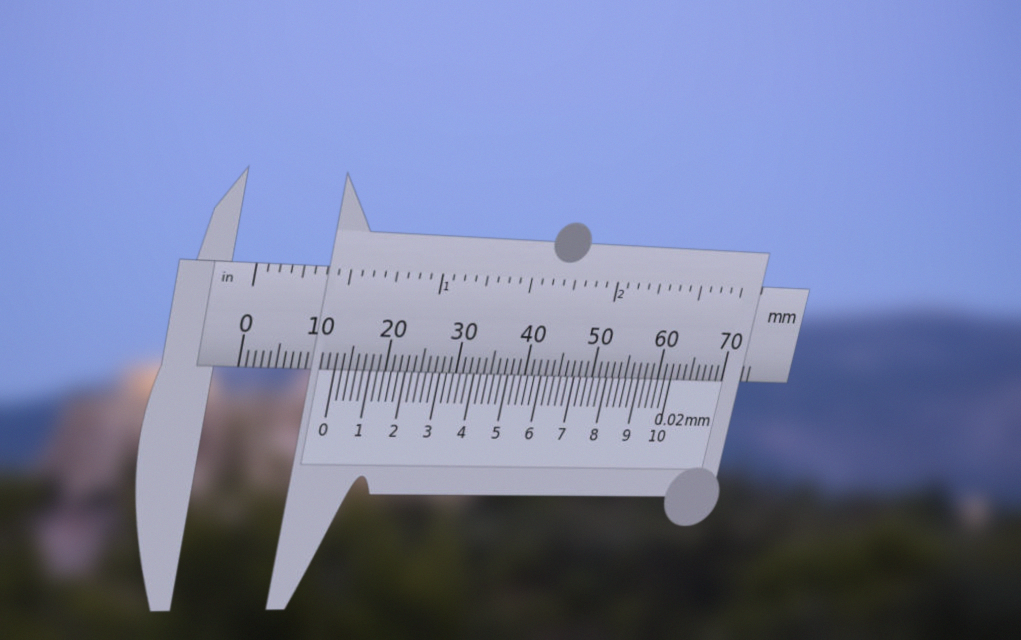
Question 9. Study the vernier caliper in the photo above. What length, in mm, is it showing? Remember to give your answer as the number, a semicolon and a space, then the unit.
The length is 13.0; mm
